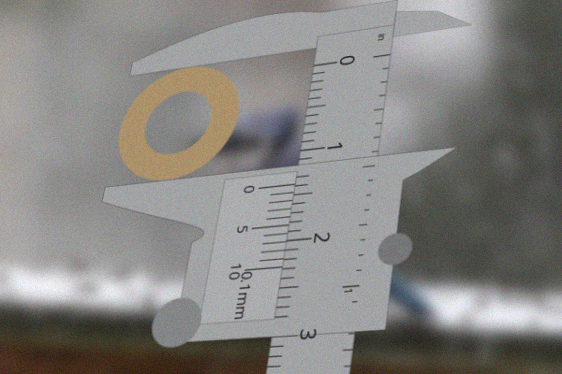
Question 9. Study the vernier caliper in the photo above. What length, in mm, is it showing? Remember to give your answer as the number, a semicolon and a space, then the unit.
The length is 13.8; mm
